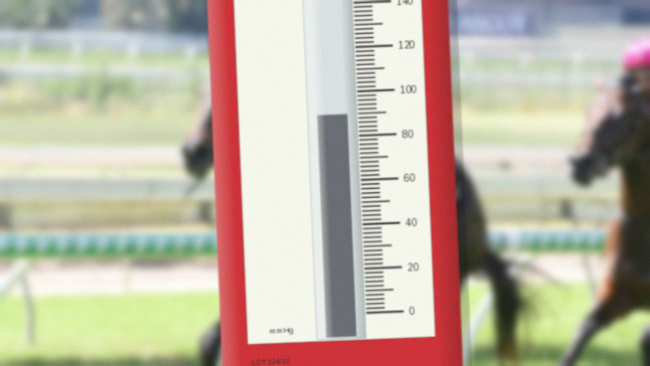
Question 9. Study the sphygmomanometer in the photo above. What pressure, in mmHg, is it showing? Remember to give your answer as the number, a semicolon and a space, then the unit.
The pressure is 90; mmHg
